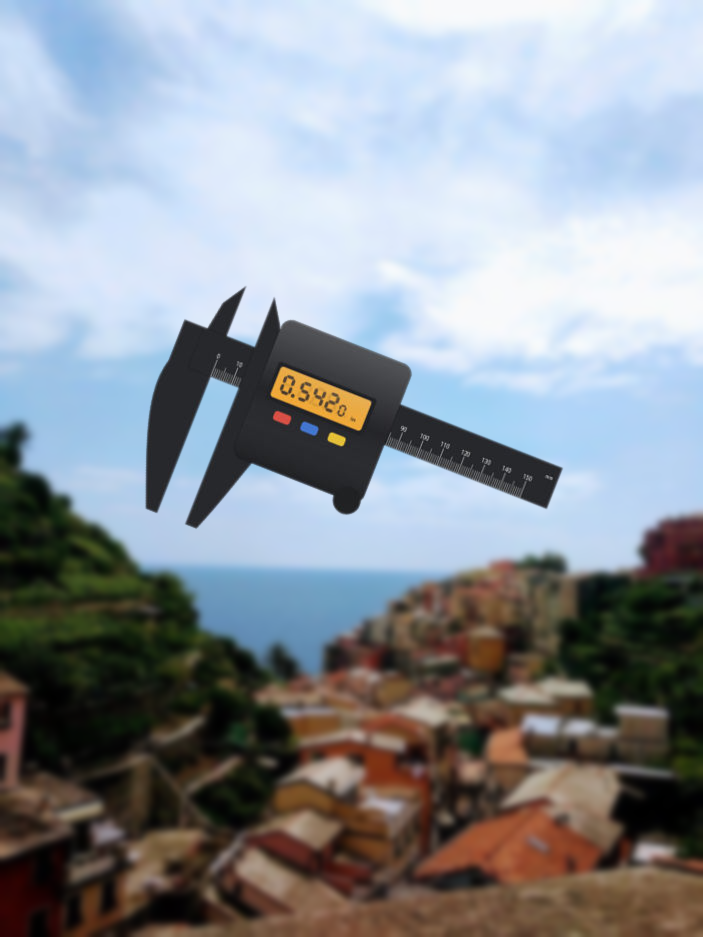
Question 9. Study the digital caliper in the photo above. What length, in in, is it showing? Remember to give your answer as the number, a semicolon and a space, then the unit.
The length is 0.5420; in
